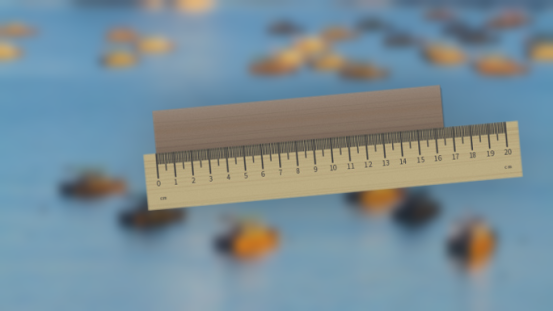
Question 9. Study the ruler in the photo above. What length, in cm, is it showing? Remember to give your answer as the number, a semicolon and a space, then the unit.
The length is 16.5; cm
